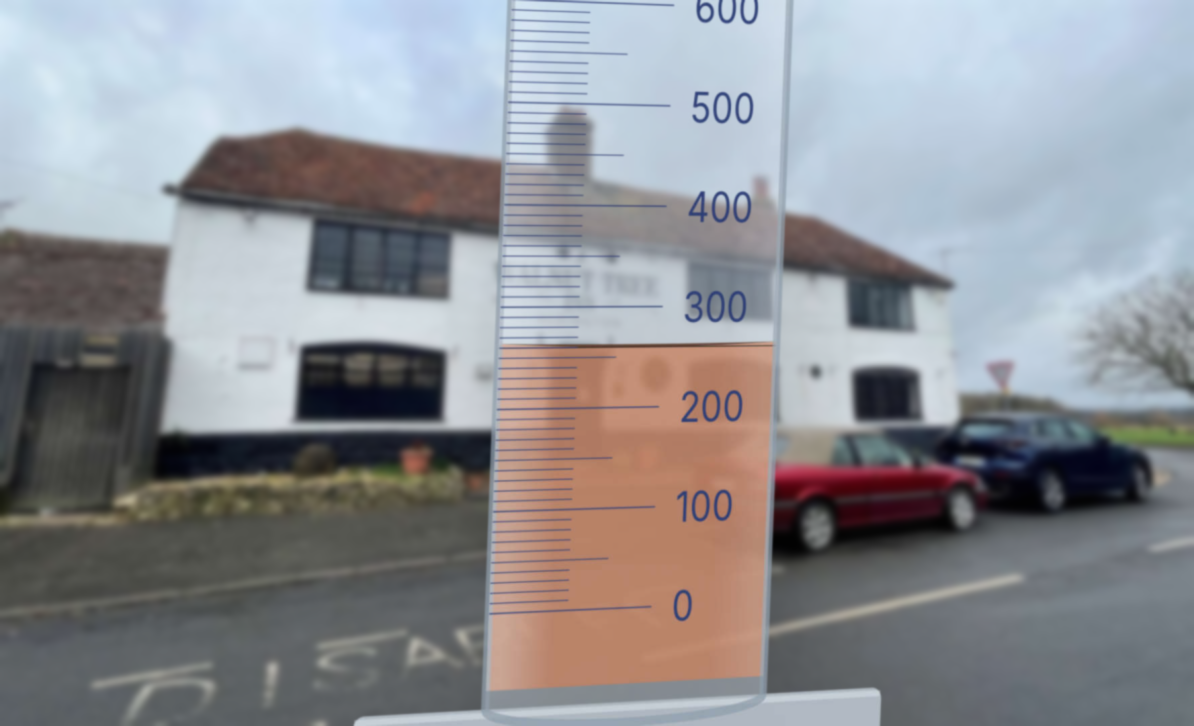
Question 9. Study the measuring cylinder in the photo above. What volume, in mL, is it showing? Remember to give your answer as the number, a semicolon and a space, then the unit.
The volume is 260; mL
